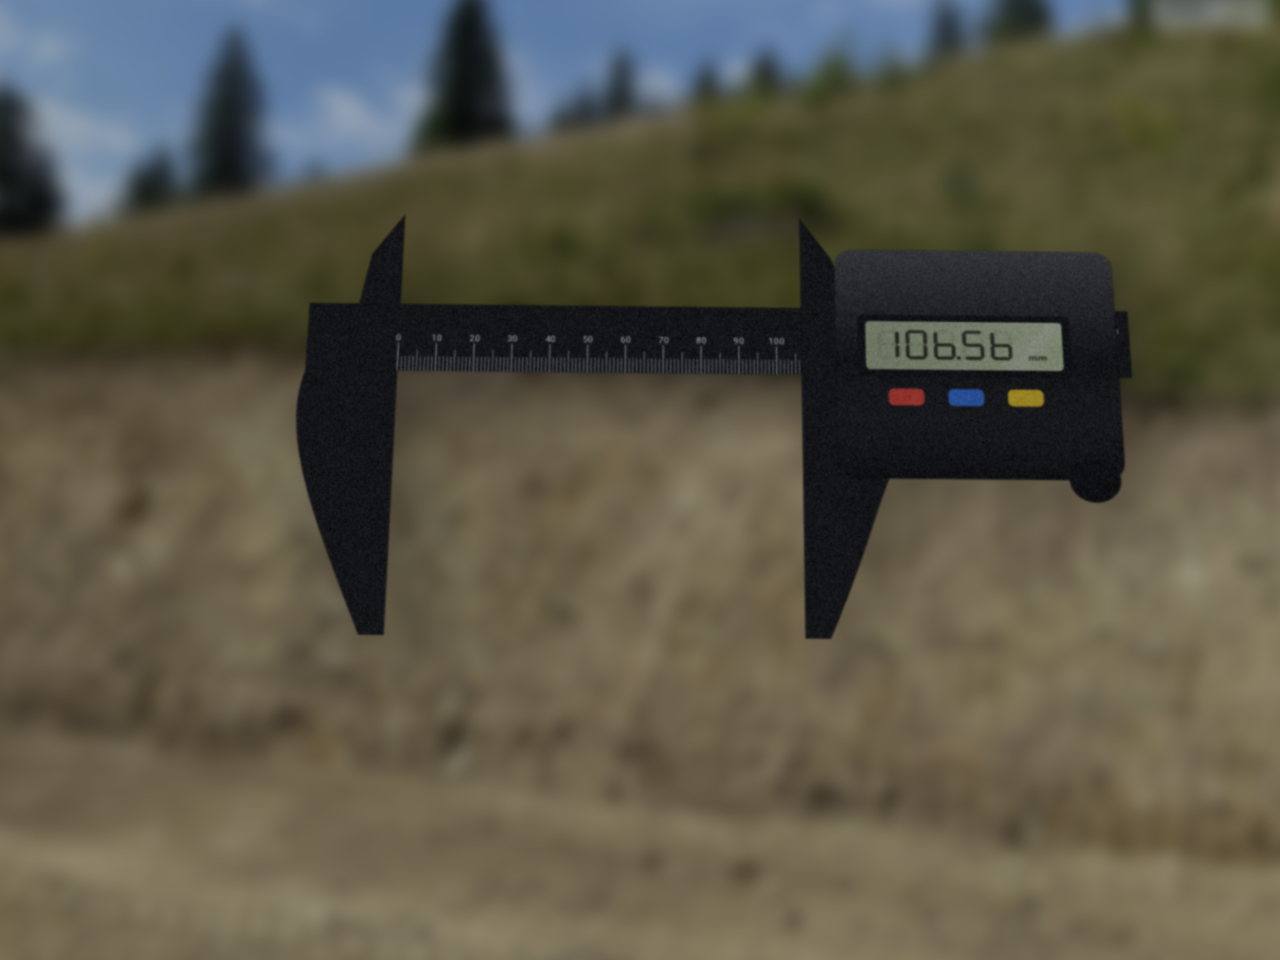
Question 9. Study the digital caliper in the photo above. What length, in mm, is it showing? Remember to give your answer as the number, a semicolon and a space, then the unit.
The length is 106.56; mm
